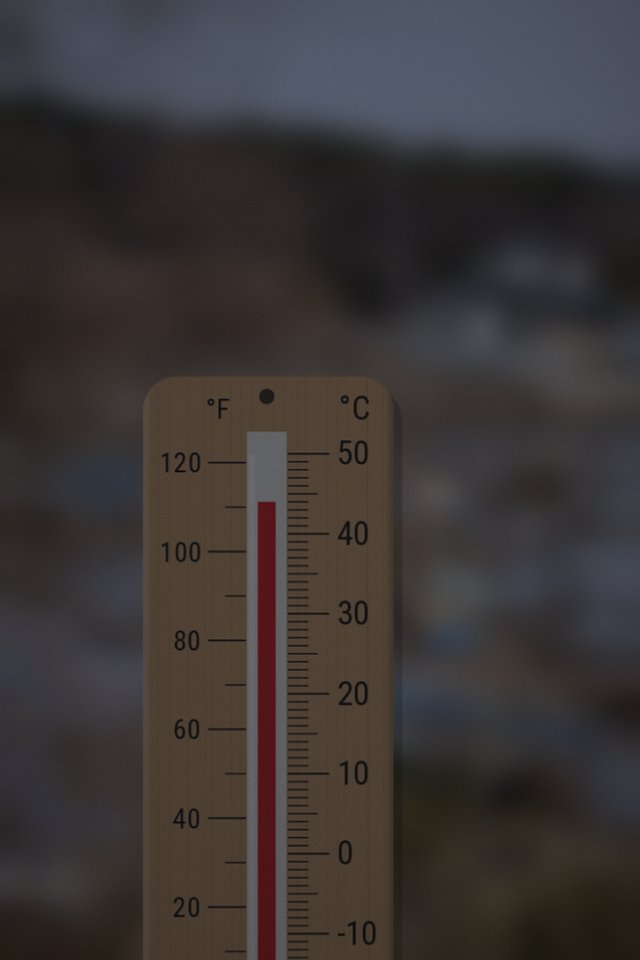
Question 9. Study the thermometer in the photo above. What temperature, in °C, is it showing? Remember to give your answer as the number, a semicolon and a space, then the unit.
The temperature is 44; °C
